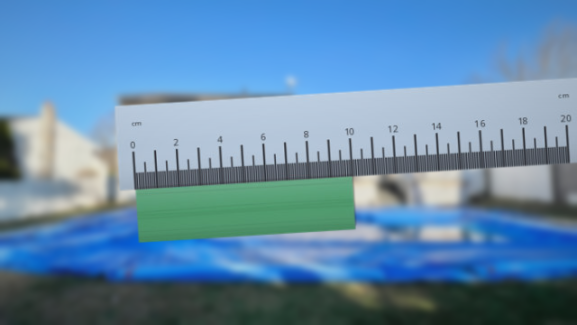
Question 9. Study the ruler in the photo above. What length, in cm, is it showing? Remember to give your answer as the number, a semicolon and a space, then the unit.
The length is 10; cm
